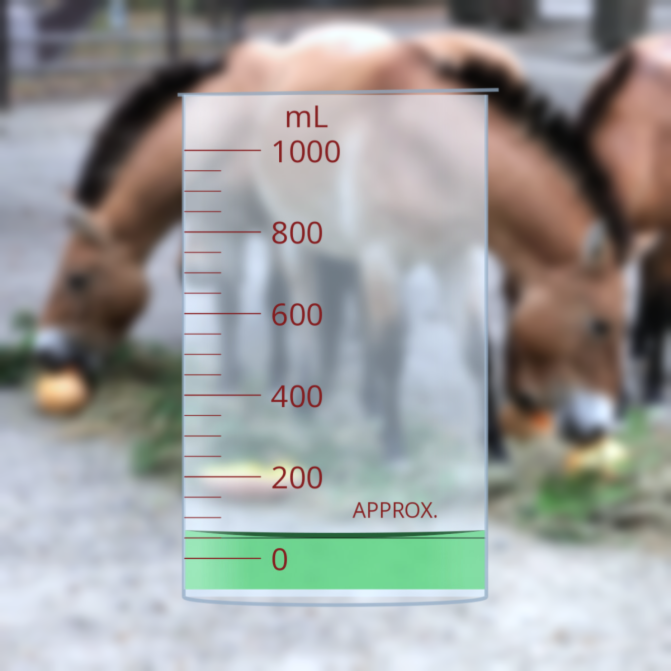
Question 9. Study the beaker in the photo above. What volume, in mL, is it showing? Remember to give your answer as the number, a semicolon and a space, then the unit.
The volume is 50; mL
